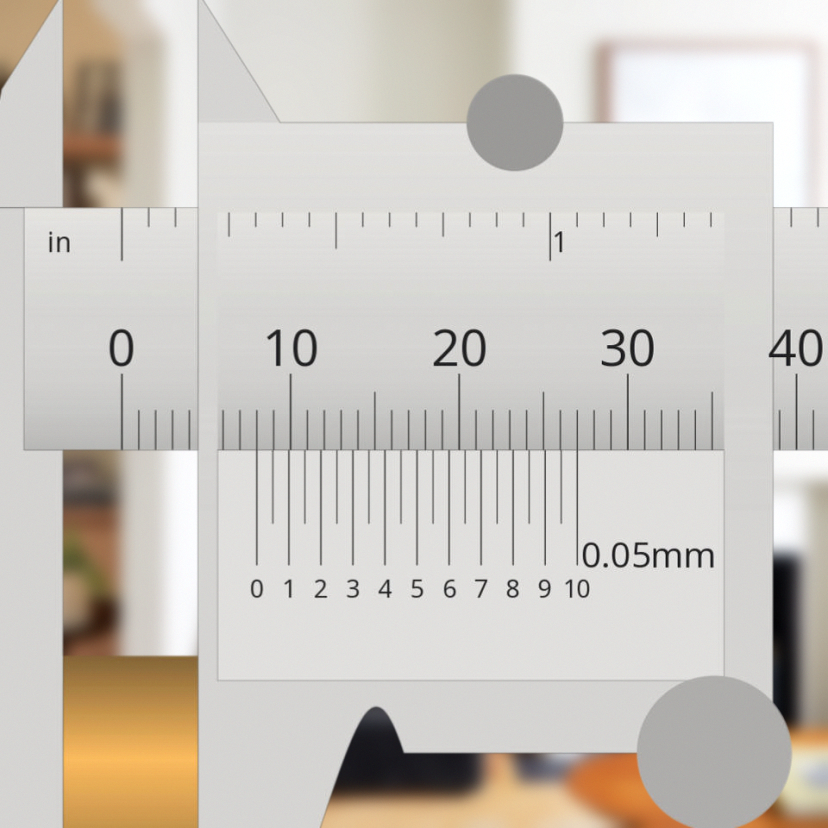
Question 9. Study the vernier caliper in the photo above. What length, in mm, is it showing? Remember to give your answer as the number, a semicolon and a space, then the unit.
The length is 8.0; mm
